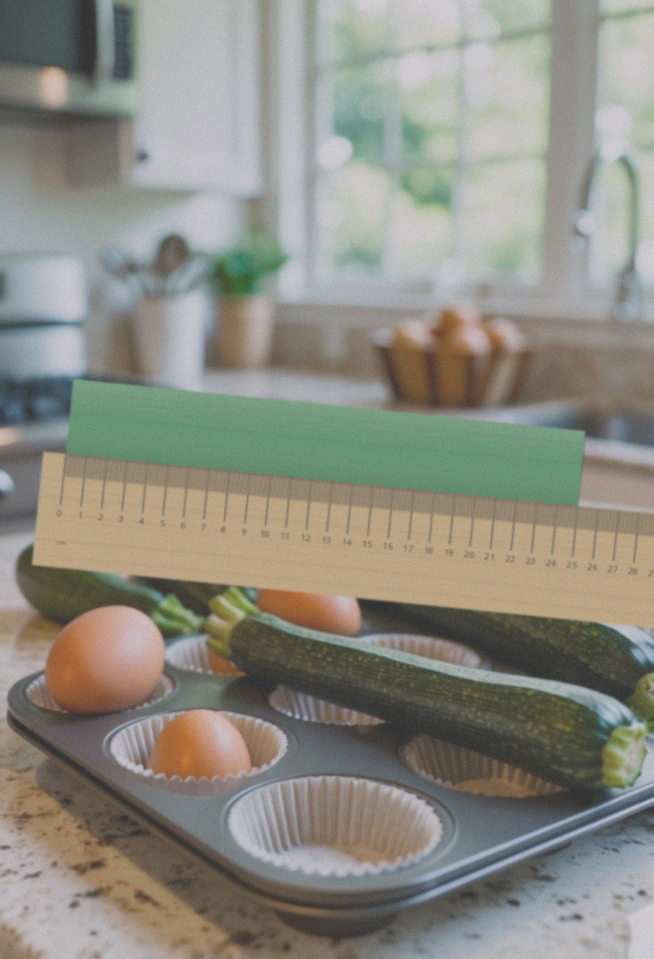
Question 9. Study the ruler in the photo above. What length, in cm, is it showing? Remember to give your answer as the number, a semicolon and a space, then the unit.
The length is 25; cm
